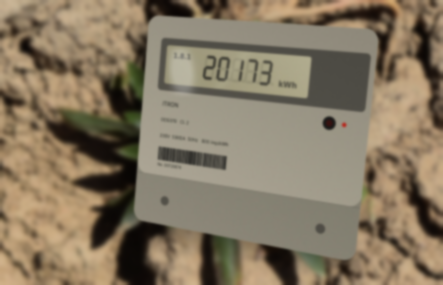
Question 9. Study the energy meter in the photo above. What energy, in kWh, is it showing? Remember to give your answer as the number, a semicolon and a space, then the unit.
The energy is 20173; kWh
